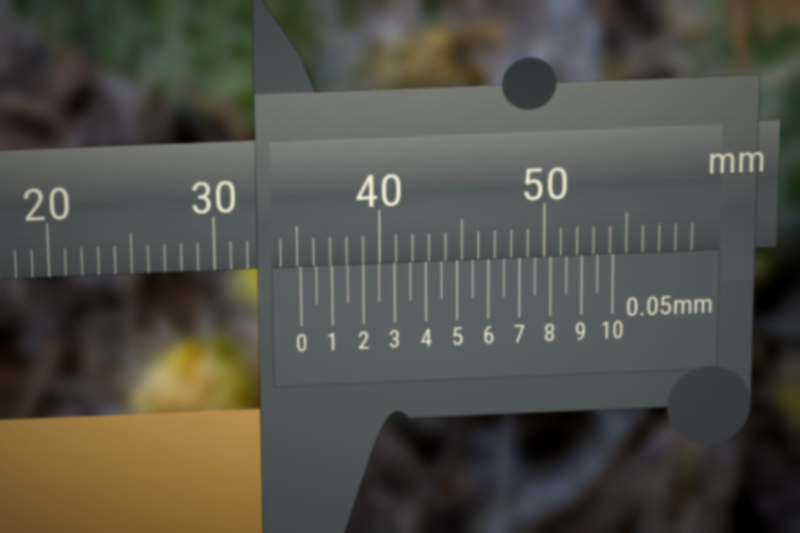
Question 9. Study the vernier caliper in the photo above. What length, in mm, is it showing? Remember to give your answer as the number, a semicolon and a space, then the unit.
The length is 35.2; mm
